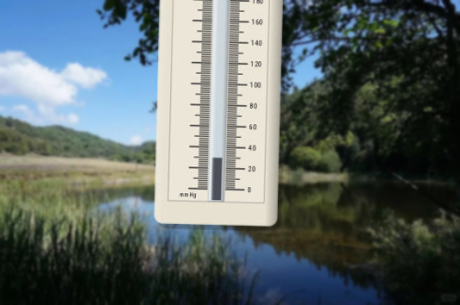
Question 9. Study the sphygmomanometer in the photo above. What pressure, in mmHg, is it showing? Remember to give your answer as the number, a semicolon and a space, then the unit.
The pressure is 30; mmHg
